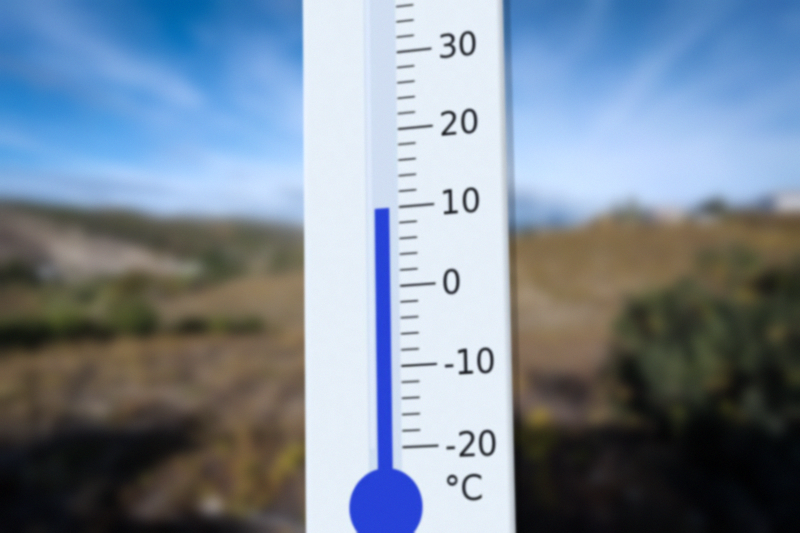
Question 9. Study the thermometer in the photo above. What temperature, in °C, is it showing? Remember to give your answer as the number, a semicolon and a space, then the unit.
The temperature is 10; °C
